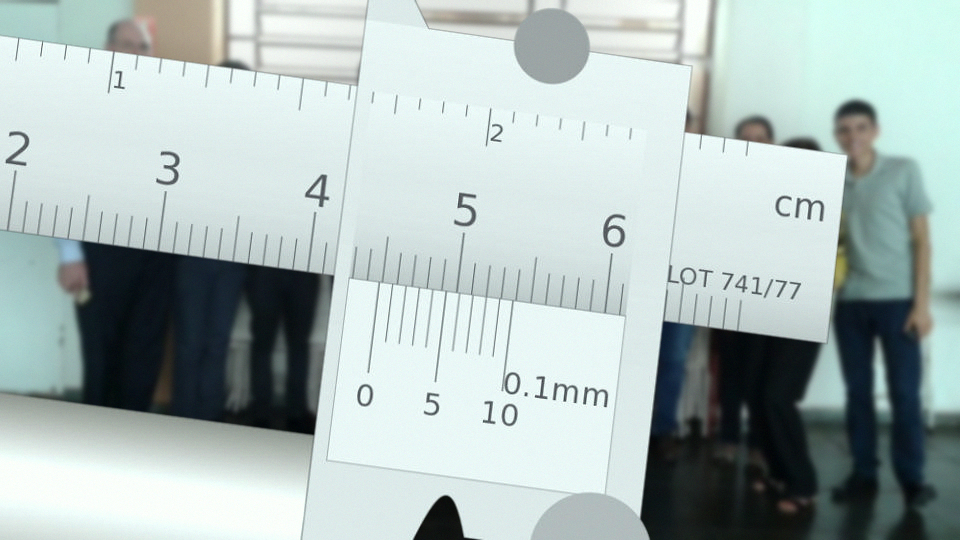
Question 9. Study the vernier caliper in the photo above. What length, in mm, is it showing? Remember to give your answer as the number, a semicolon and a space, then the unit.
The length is 44.8; mm
